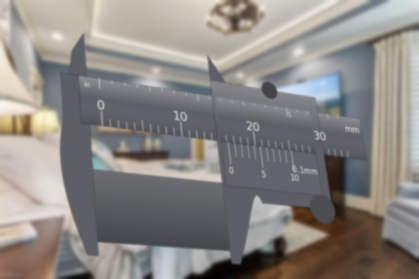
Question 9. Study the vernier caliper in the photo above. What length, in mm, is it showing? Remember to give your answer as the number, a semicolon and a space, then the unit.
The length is 16.2; mm
